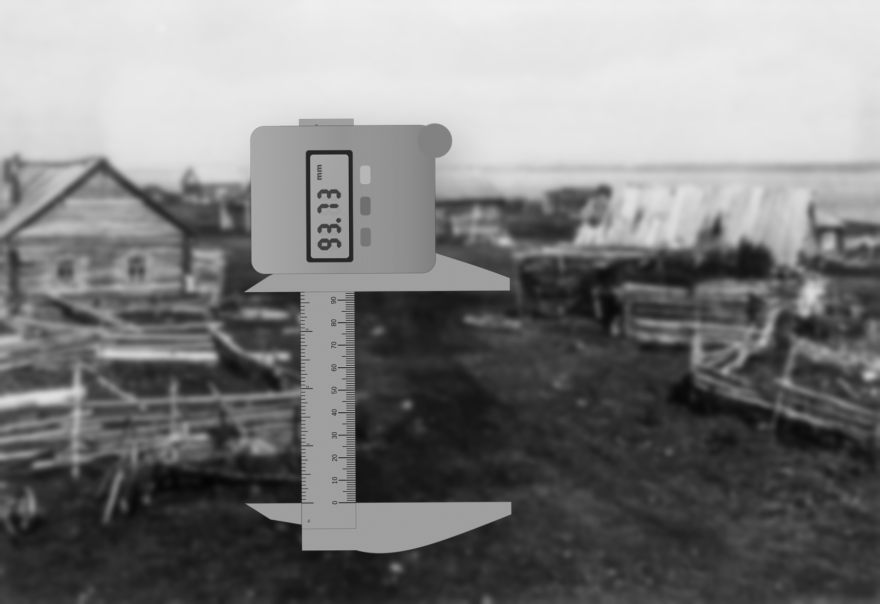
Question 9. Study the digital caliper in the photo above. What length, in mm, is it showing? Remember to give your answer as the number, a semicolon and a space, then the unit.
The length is 93.73; mm
